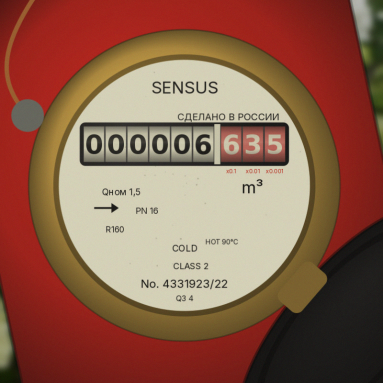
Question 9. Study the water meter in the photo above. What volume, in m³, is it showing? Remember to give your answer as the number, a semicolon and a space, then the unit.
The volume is 6.635; m³
